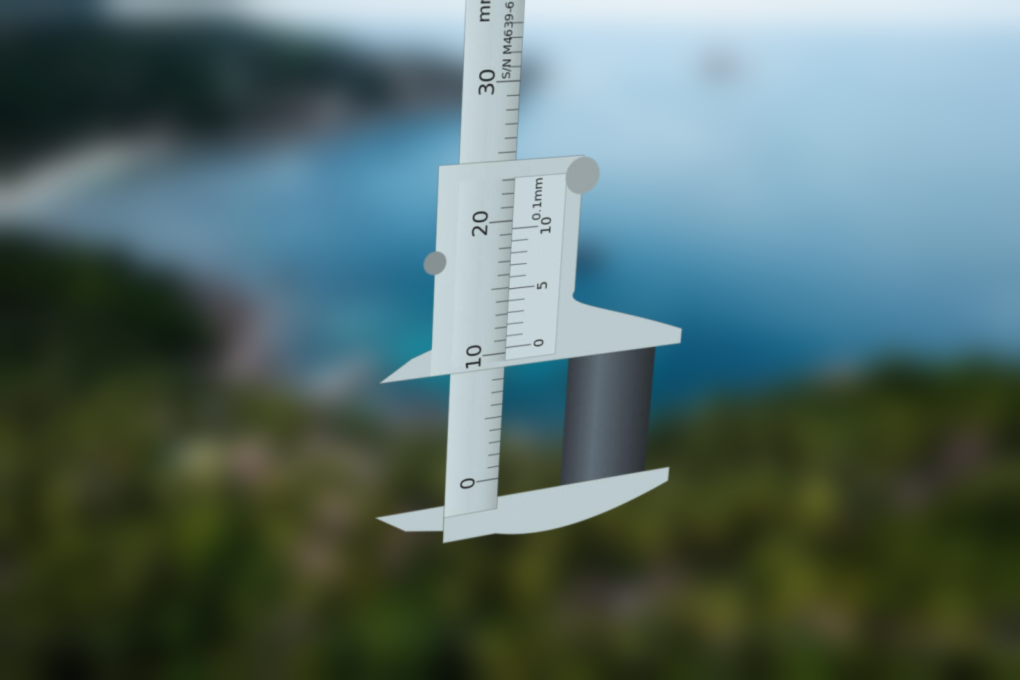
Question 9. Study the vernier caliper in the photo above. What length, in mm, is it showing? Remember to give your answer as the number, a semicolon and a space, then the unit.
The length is 10.4; mm
